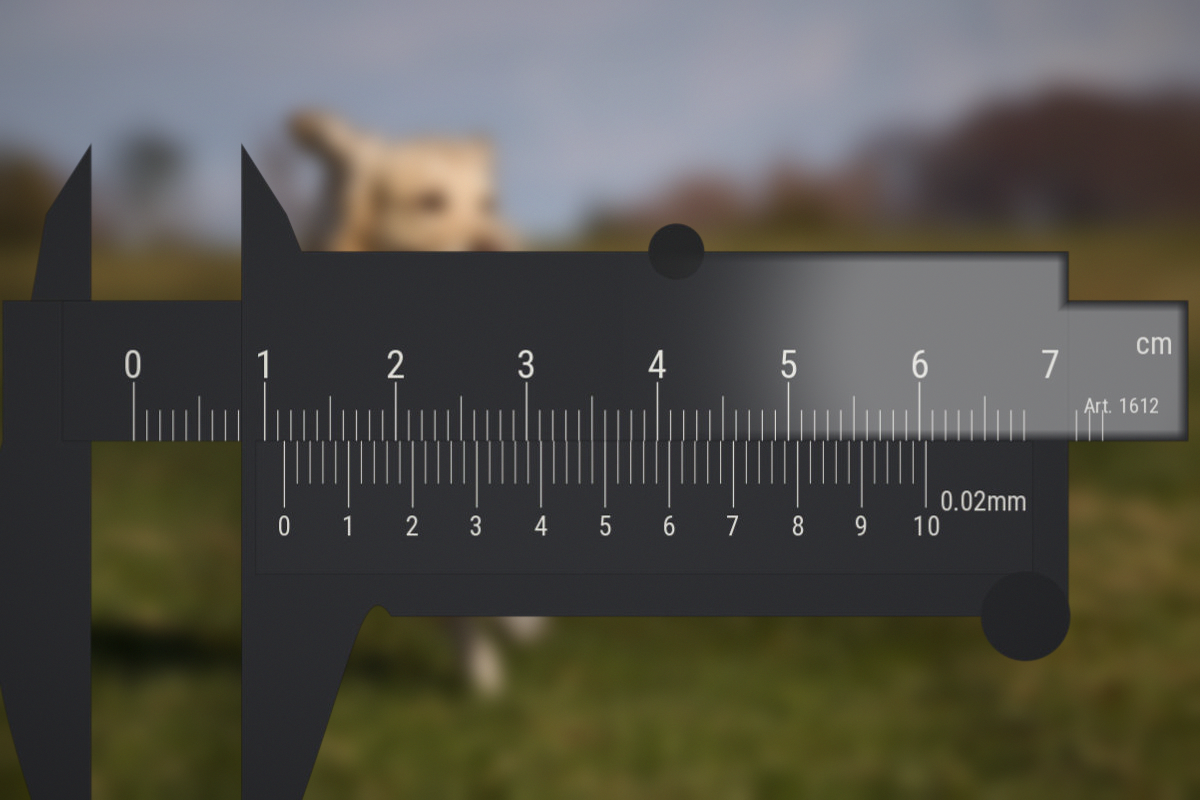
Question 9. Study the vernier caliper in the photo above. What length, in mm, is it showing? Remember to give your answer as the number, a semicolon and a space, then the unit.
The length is 11.5; mm
